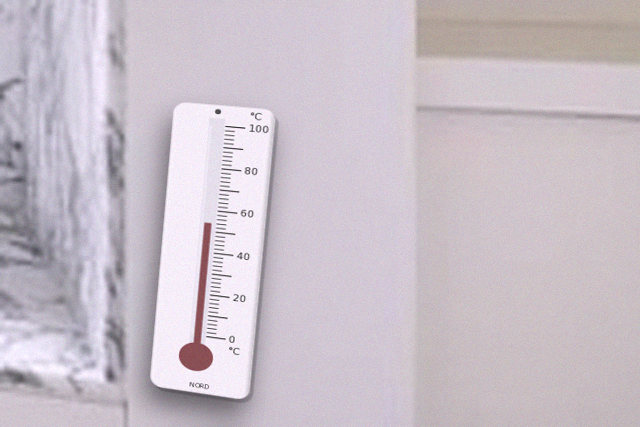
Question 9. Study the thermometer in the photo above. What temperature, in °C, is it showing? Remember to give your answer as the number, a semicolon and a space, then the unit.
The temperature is 54; °C
